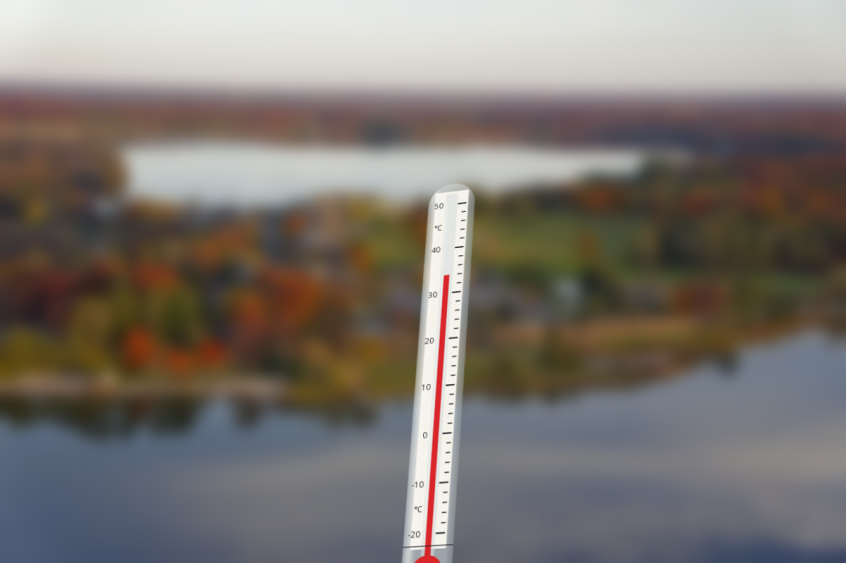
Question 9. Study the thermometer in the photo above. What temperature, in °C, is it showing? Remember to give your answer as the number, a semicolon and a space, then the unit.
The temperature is 34; °C
